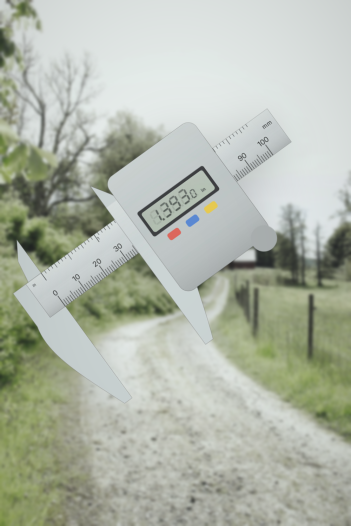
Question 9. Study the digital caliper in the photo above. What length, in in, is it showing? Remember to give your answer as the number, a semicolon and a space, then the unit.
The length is 1.3930; in
